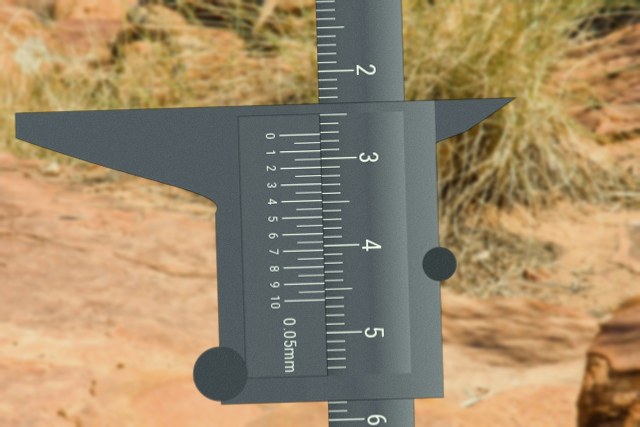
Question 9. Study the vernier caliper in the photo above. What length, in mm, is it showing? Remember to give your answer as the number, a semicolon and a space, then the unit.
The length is 27.2; mm
